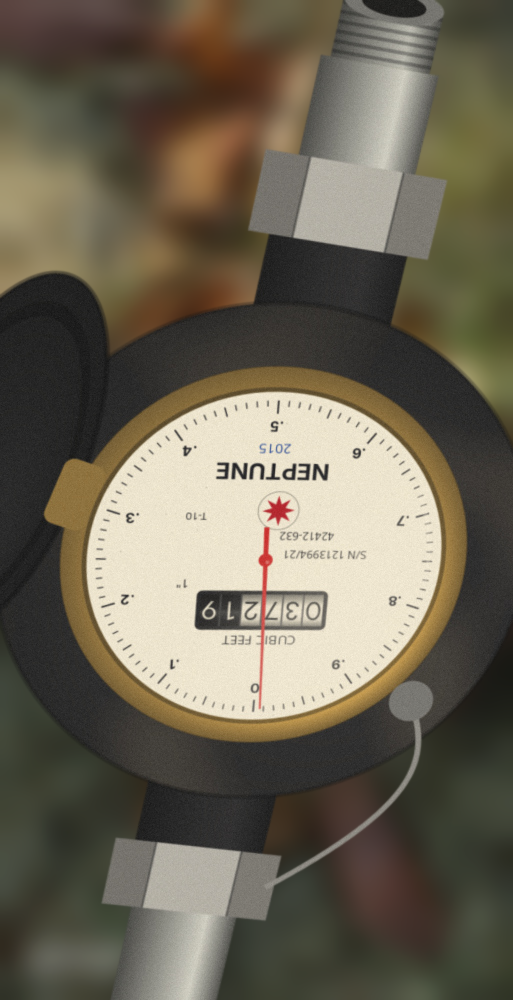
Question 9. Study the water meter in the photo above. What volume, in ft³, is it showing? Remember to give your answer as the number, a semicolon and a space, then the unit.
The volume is 37218.99; ft³
